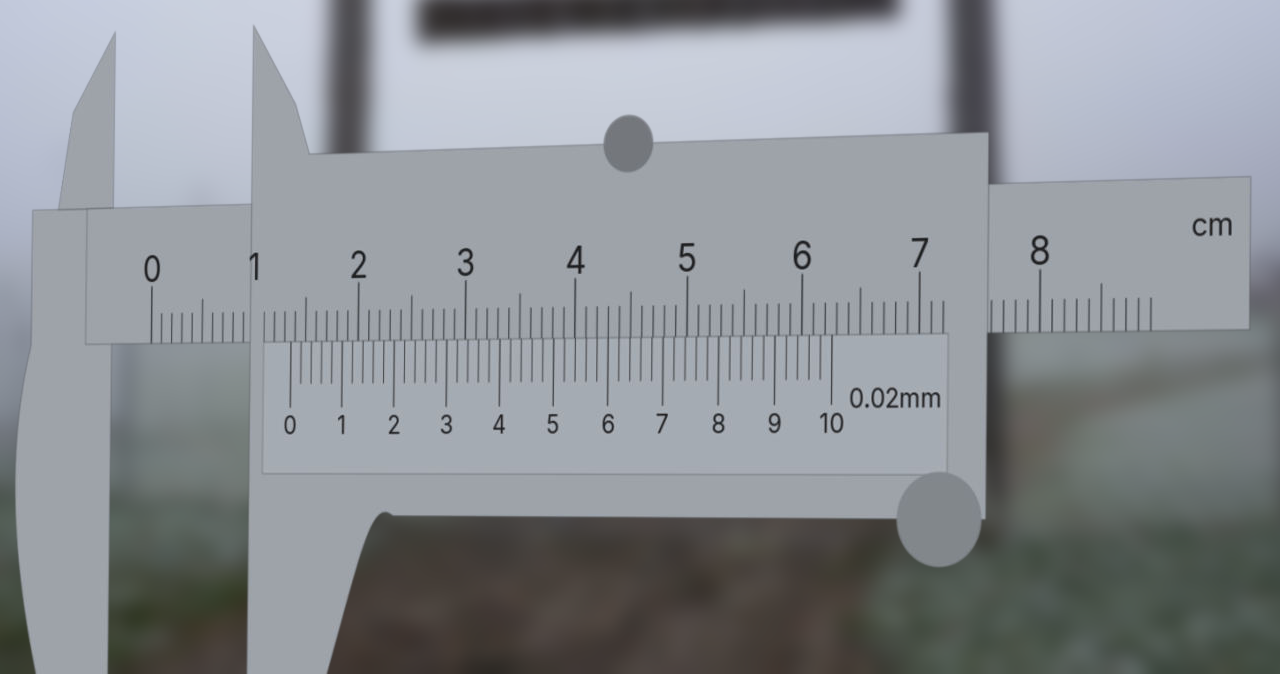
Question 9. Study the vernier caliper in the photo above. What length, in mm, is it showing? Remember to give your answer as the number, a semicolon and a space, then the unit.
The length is 13.6; mm
